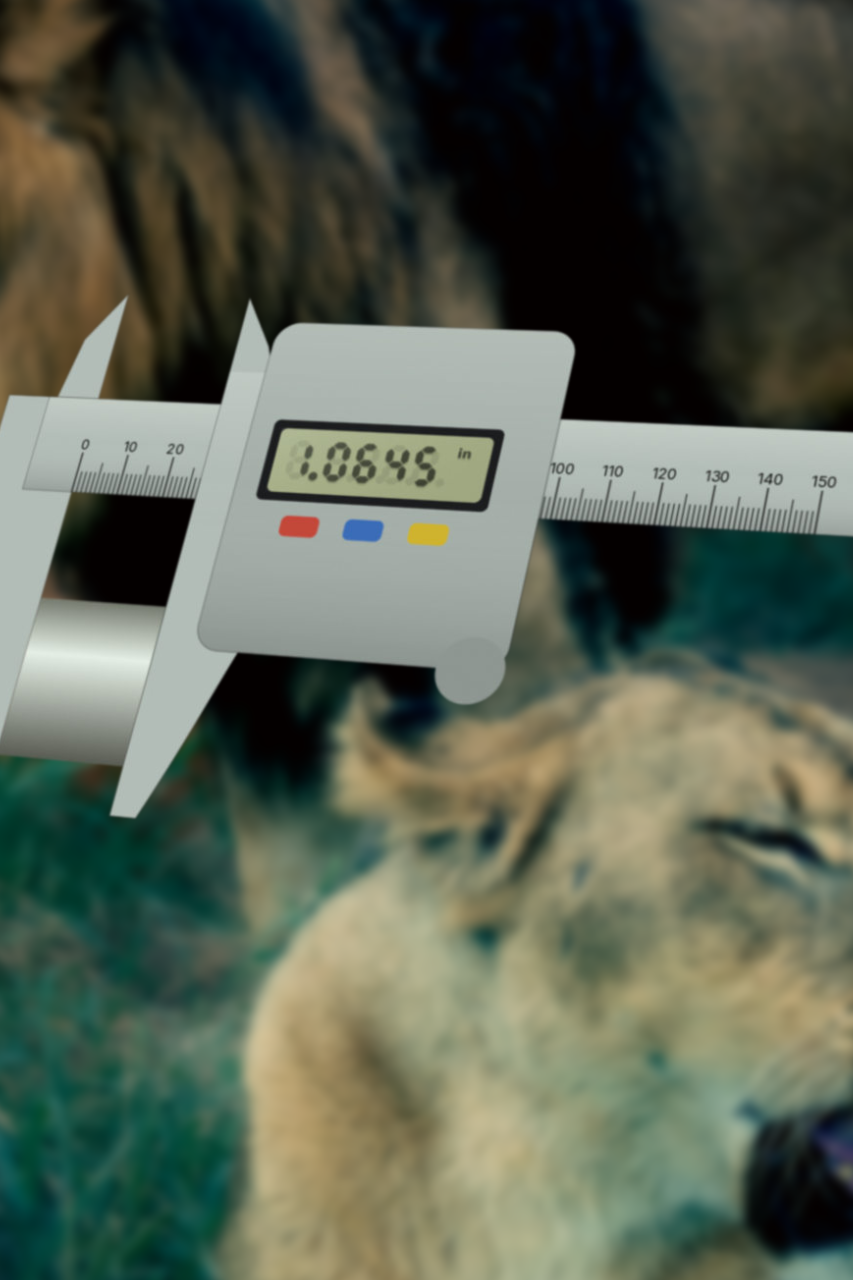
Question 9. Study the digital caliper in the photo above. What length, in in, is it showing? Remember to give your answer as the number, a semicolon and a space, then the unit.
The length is 1.0645; in
